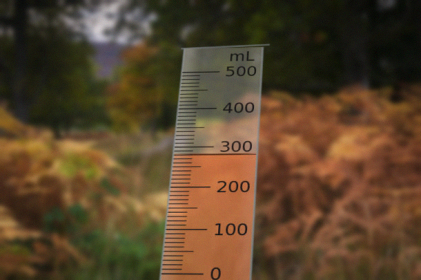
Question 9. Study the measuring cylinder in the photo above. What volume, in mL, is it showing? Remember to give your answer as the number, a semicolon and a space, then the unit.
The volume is 280; mL
